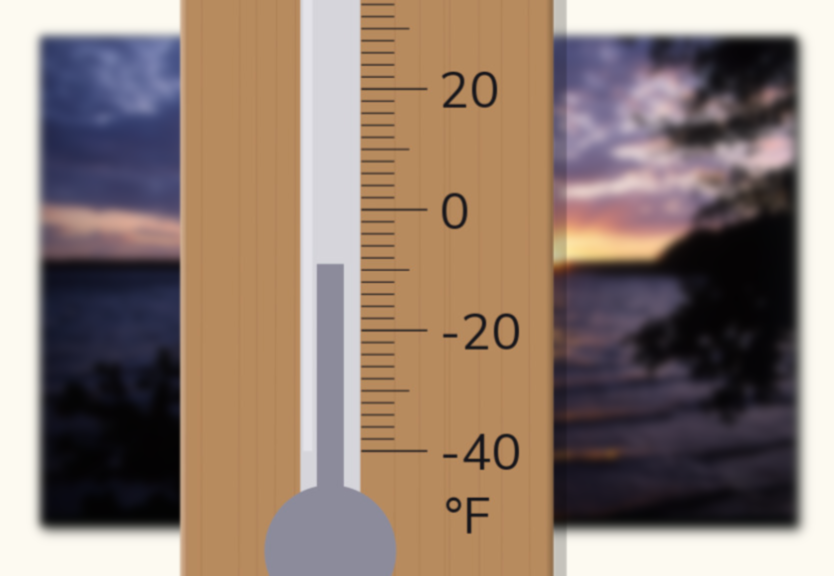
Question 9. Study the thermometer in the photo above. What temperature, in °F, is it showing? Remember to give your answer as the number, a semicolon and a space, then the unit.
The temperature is -9; °F
